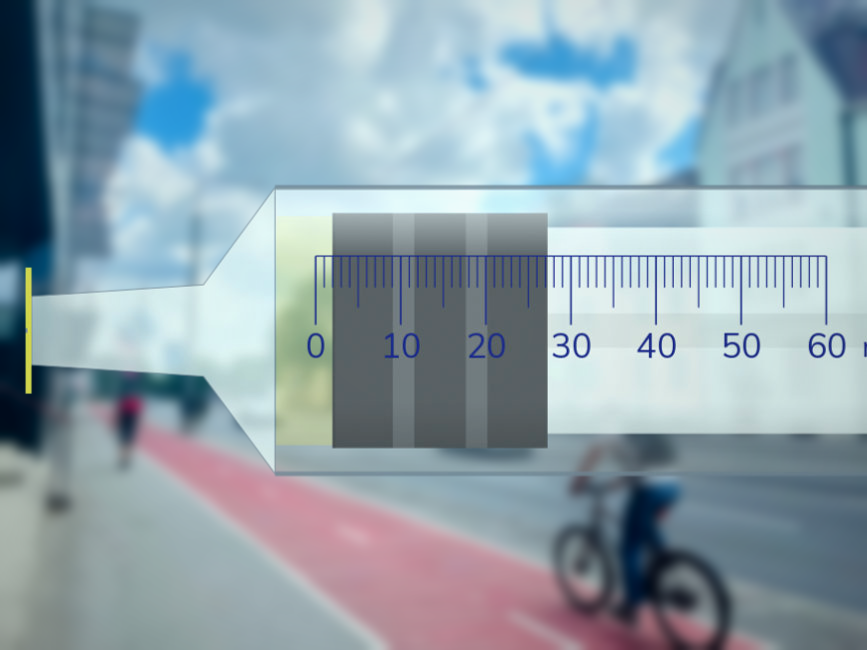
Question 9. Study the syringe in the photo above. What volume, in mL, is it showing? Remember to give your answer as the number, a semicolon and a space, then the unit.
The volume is 2; mL
